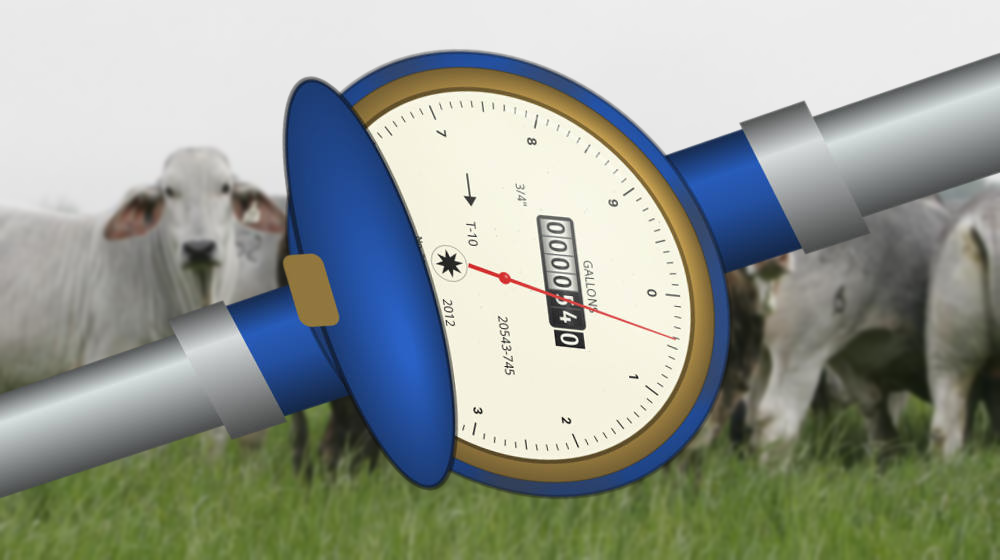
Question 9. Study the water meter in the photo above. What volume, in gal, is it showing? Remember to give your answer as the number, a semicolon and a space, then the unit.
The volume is 540.4; gal
